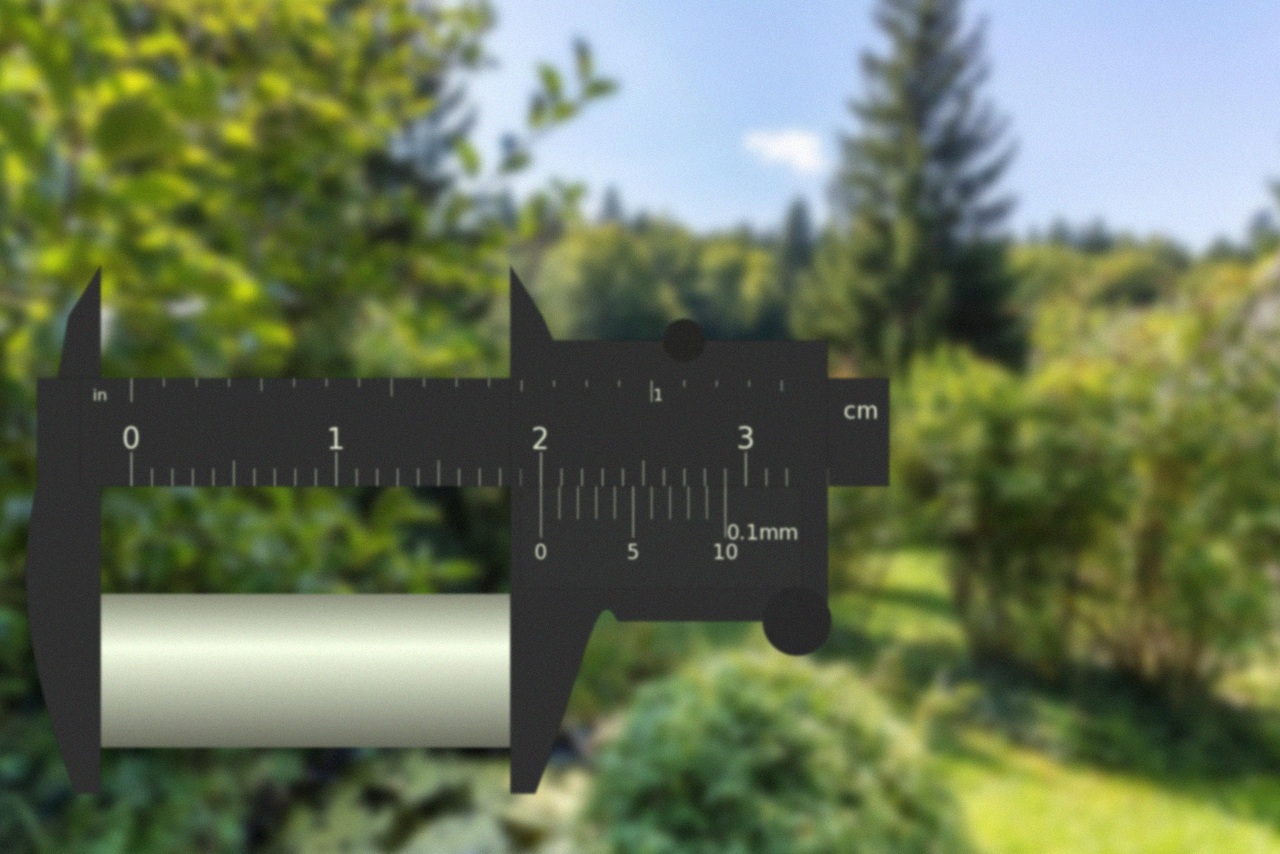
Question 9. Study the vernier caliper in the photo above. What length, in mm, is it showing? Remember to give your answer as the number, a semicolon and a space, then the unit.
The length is 20.0; mm
